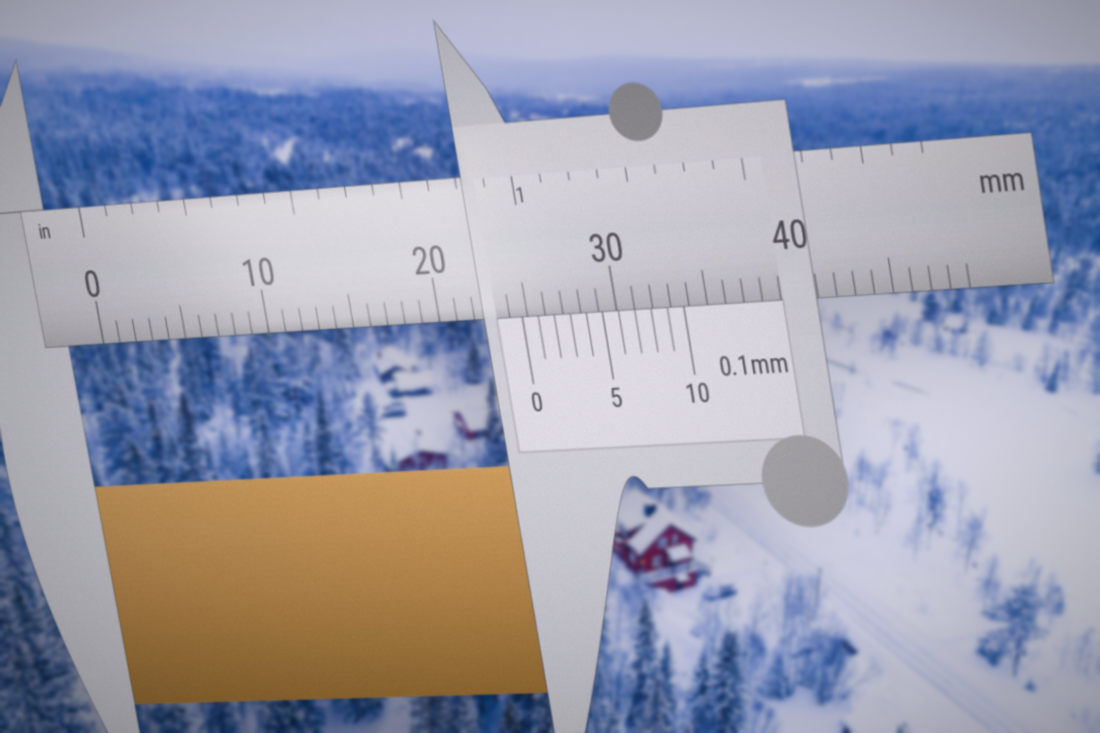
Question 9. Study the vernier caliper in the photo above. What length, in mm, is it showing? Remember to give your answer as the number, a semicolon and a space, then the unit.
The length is 24.7; mm
